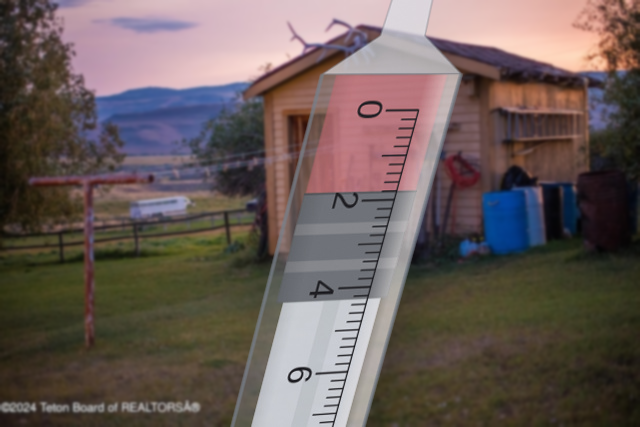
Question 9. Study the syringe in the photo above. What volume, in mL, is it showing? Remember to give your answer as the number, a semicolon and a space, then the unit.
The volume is 1.8; mL
